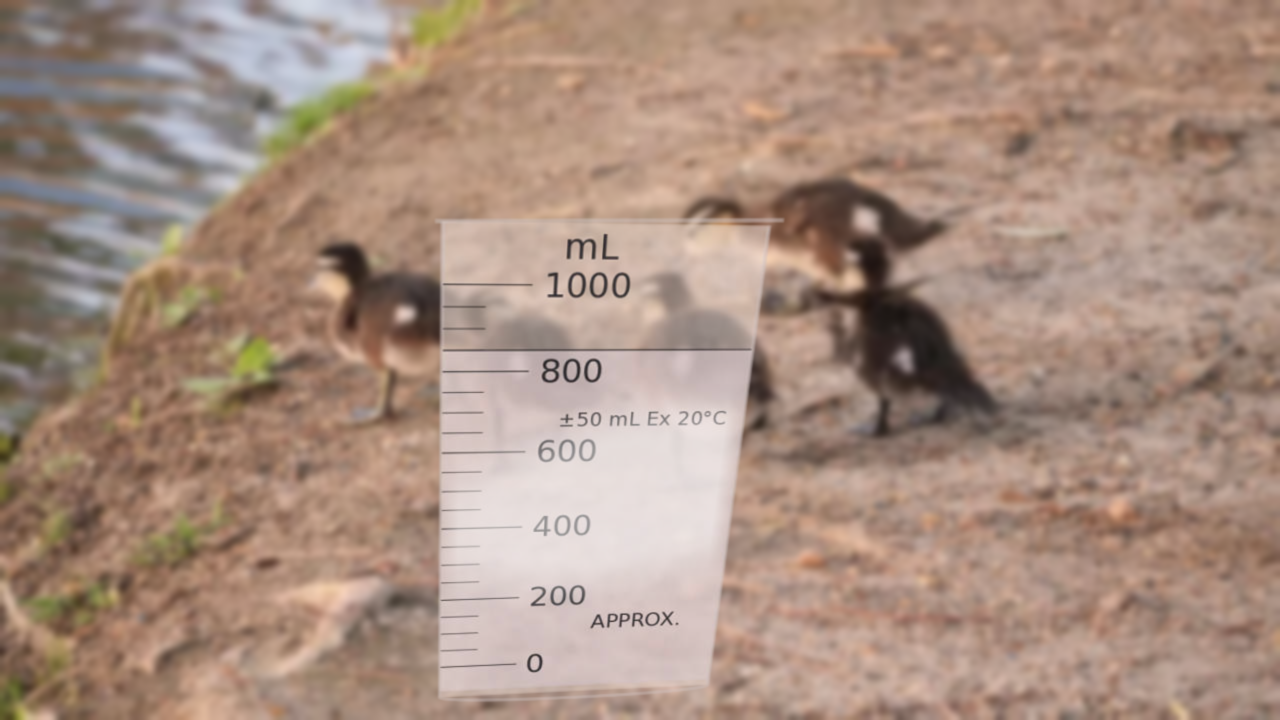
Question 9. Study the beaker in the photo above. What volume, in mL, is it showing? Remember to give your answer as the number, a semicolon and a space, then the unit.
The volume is 850; mL
